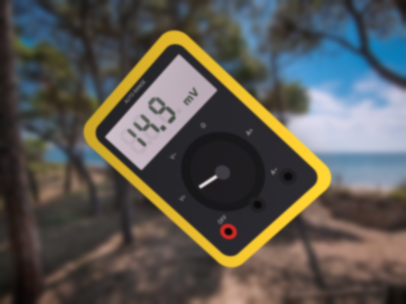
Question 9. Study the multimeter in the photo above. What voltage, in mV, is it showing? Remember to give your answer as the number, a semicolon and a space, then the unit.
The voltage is 14.9; mV
